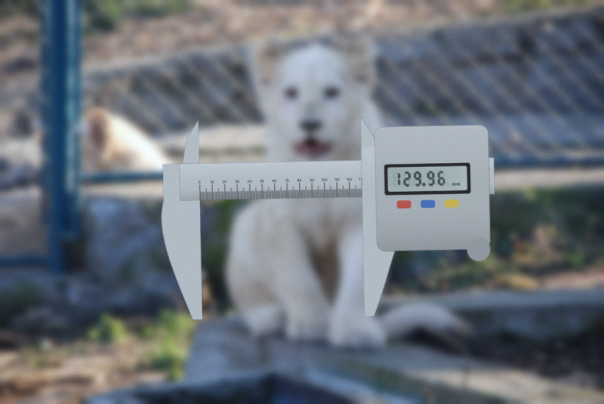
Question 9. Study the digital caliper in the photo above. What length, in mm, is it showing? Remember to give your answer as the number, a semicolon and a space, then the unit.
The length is 129.96; mm
